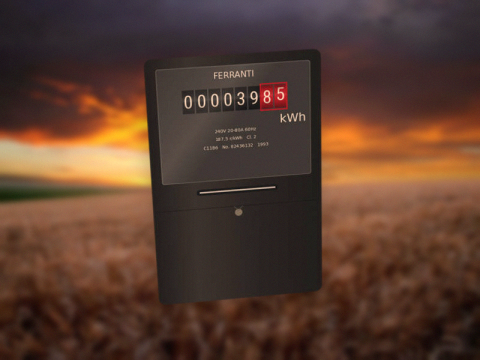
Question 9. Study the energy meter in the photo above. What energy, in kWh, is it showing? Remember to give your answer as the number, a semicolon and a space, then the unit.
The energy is 39.85; kWh
